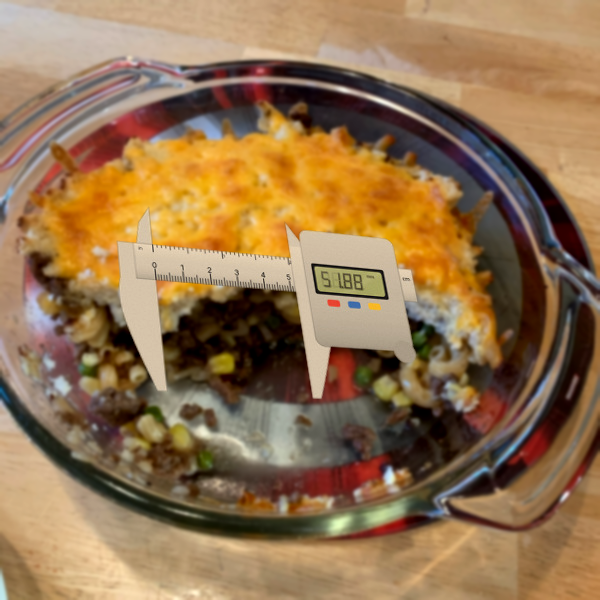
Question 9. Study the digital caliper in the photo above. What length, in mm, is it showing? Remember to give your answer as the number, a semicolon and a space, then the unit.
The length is 51.88; mm
